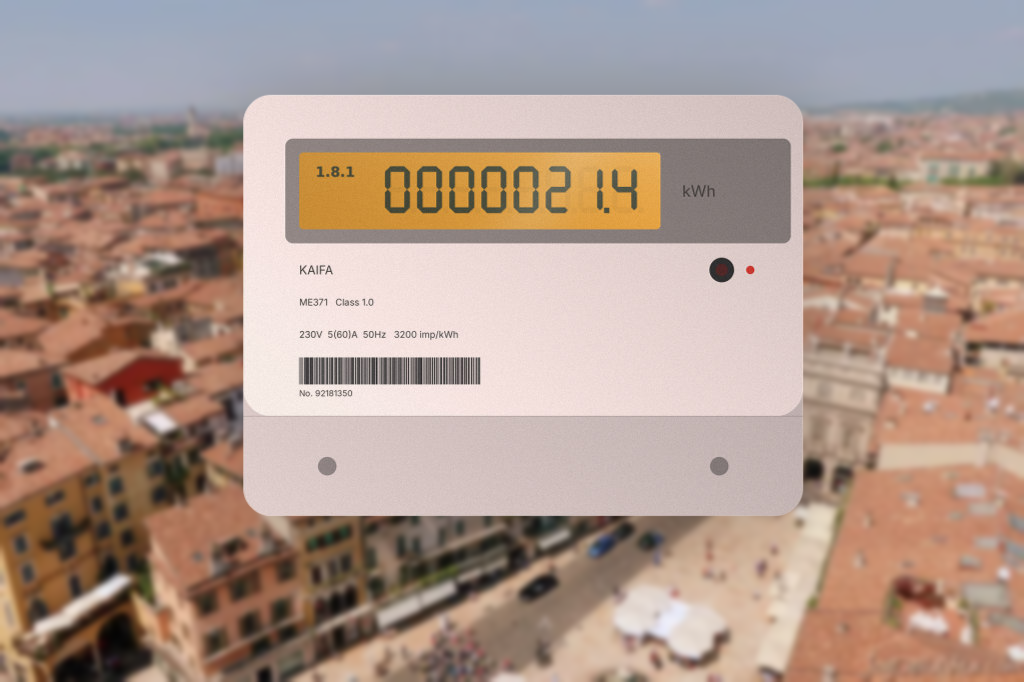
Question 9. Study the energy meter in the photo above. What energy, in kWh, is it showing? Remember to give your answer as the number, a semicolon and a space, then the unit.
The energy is 21.4; kWh
